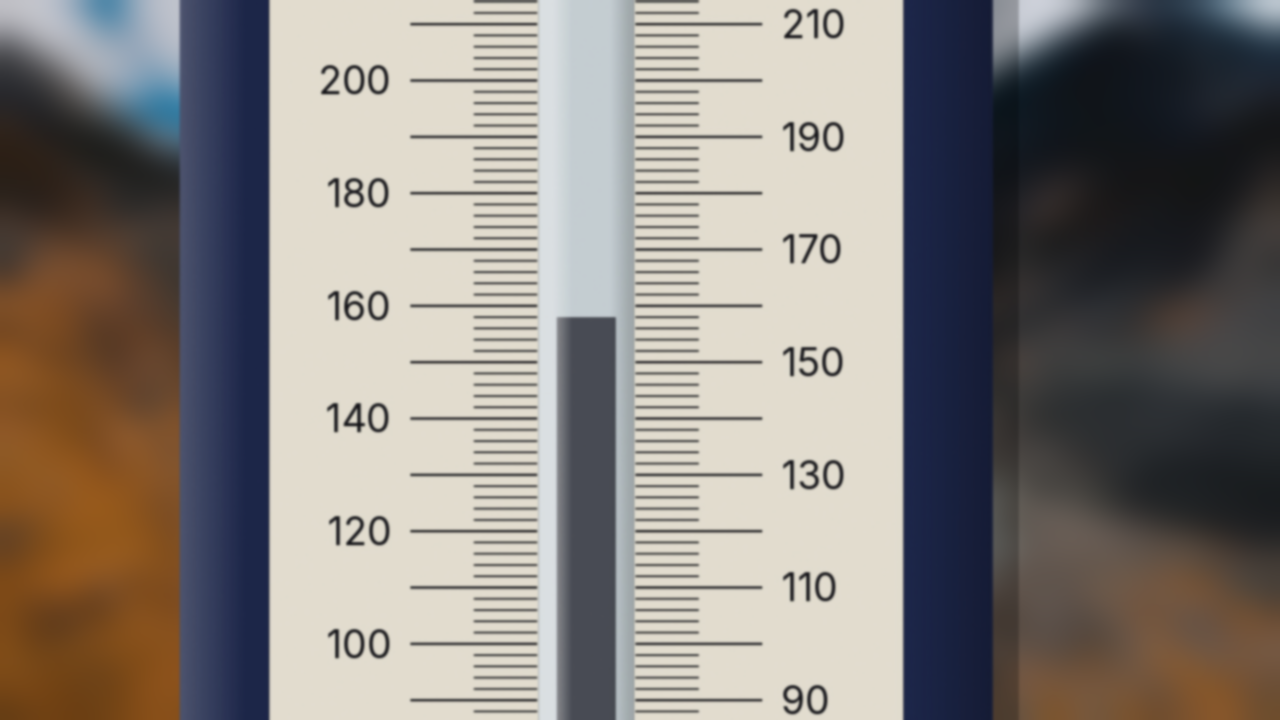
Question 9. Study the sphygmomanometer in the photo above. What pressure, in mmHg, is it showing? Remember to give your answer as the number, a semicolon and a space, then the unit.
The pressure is 158; mmHg
